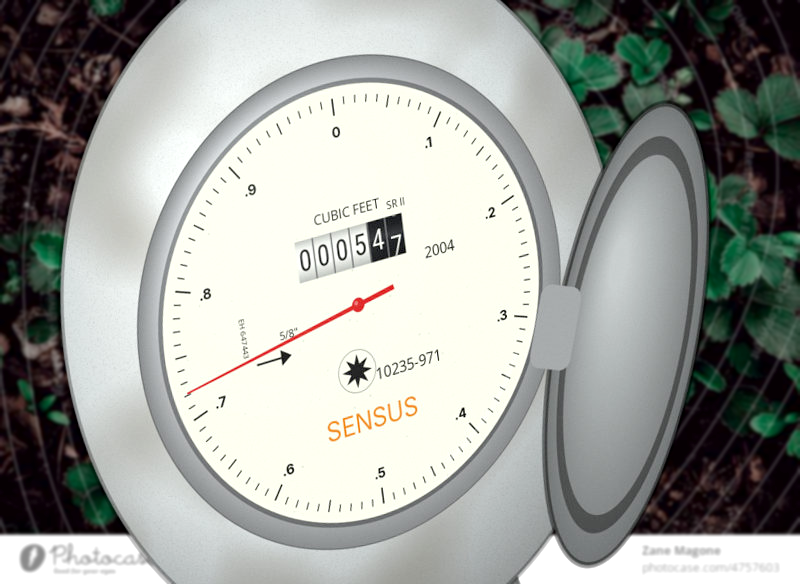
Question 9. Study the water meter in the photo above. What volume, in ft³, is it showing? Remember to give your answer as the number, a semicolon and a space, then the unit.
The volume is 546.72; ft³
